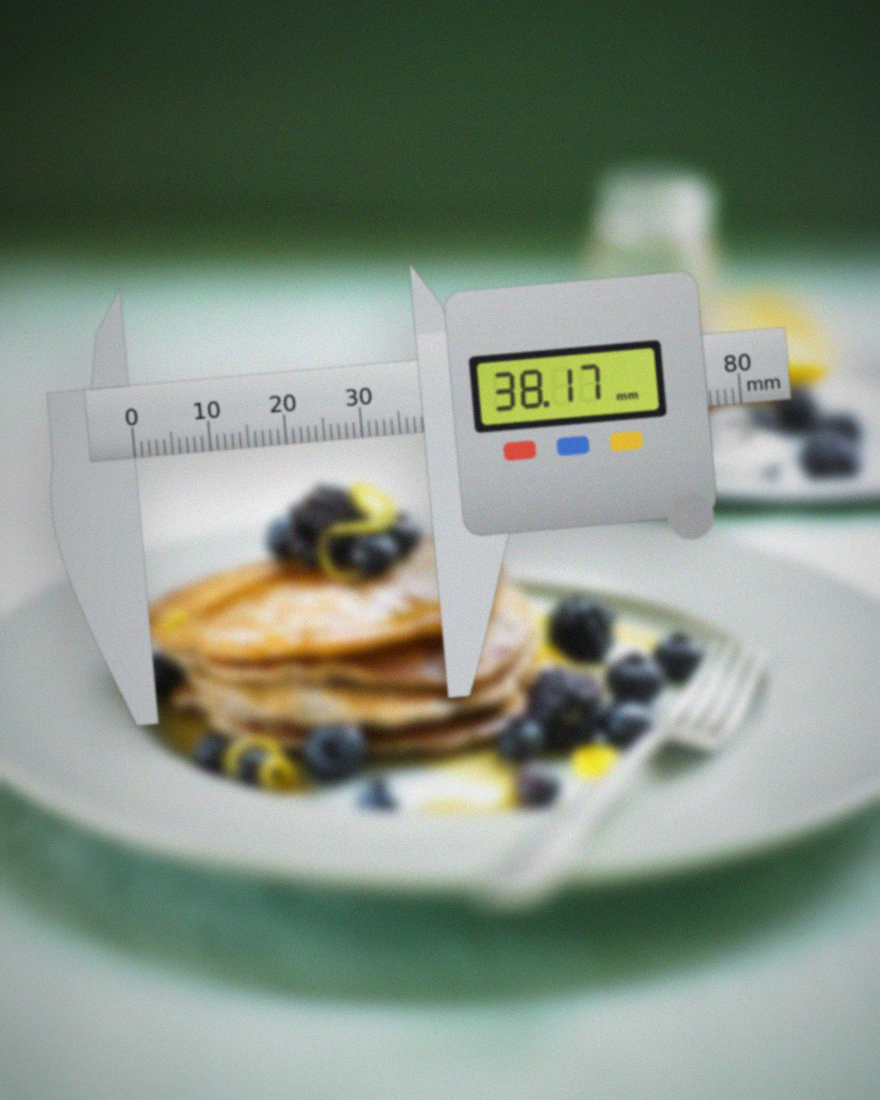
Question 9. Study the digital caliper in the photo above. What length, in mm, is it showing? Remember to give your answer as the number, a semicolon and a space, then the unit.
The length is 38.17; mm
